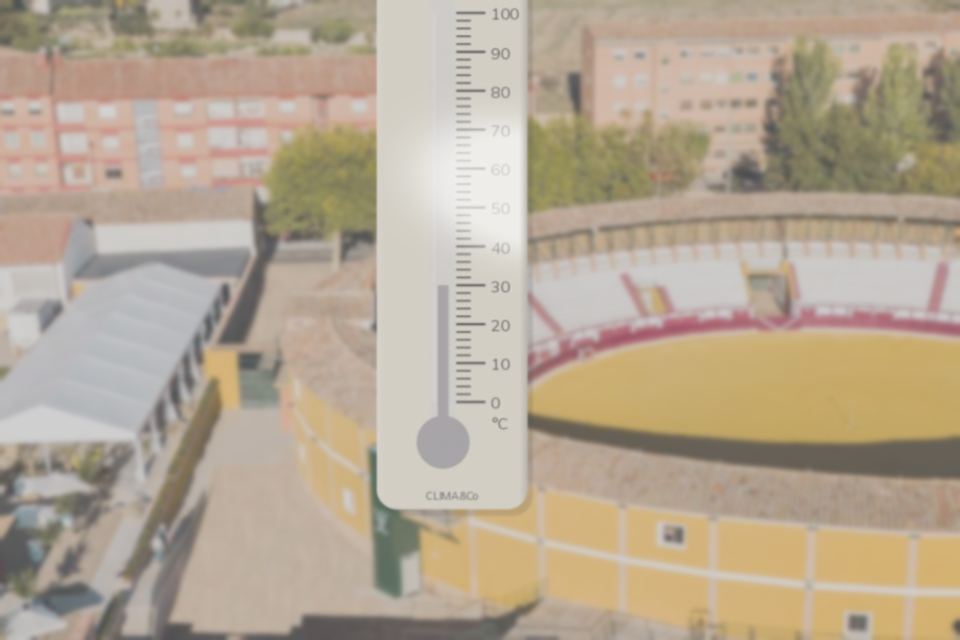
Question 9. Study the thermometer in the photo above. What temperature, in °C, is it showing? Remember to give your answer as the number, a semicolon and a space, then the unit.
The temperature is 30; °C
